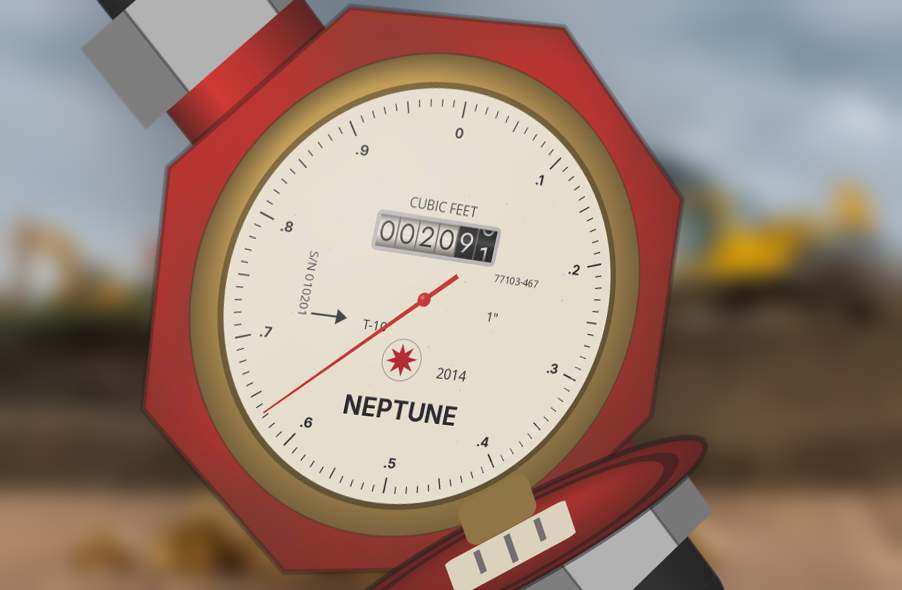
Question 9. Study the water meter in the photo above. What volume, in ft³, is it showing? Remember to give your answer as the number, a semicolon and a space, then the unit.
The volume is 2090.63; ft³
